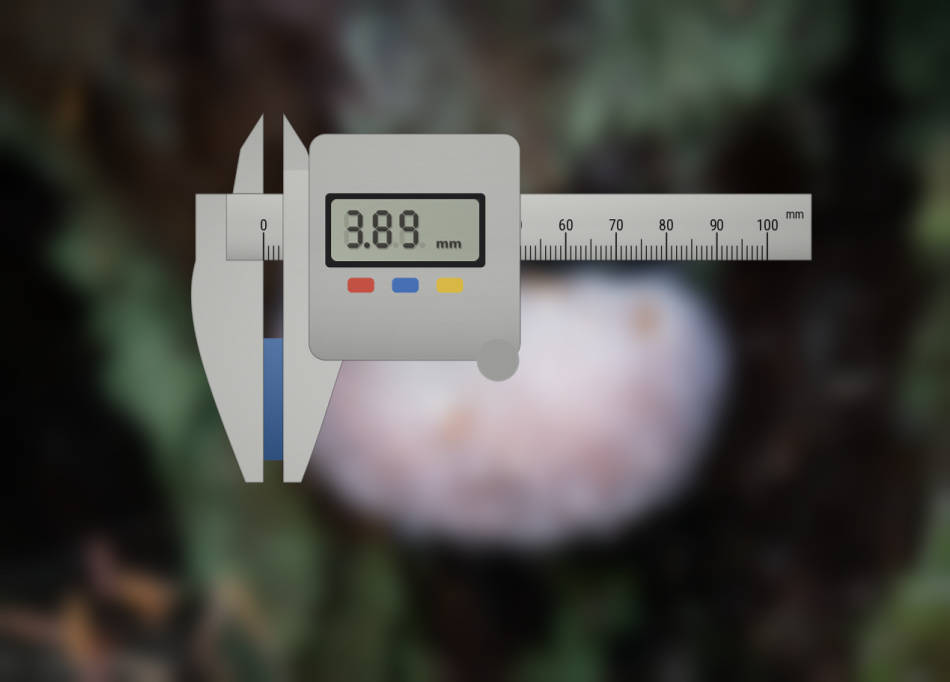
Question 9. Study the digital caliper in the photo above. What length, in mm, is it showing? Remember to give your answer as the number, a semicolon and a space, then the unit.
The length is 3.89; mm
